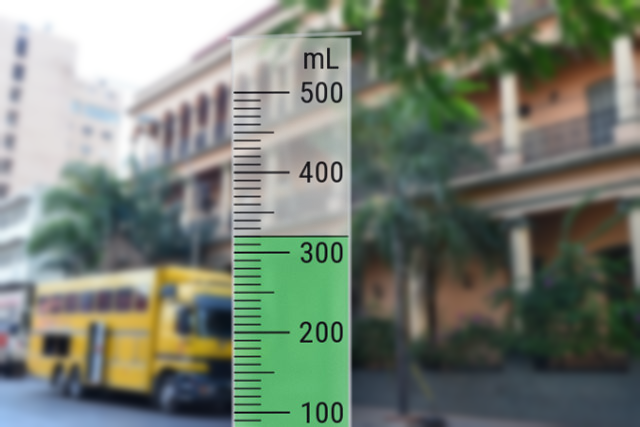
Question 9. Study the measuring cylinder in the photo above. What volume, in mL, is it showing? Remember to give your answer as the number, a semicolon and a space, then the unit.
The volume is 320; mL
